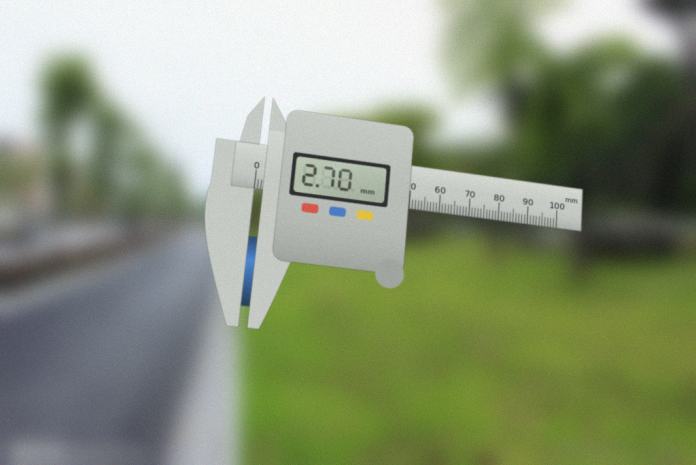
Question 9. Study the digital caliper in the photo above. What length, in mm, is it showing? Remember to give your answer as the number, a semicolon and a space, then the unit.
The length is 2.70; mm
